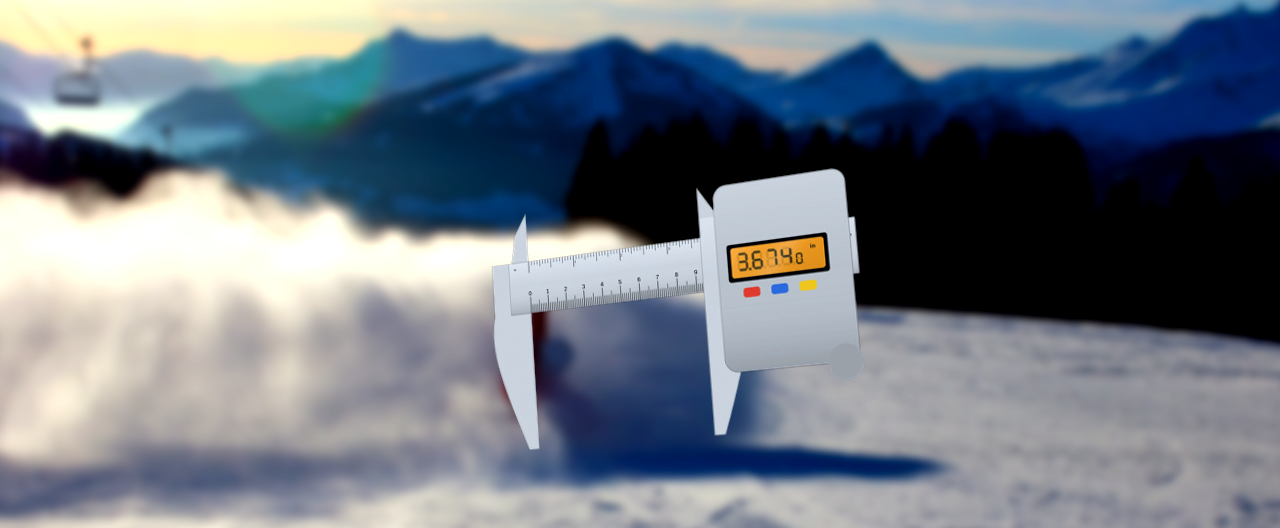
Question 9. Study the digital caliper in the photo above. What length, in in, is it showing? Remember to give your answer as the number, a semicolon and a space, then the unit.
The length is 3.6740; in
